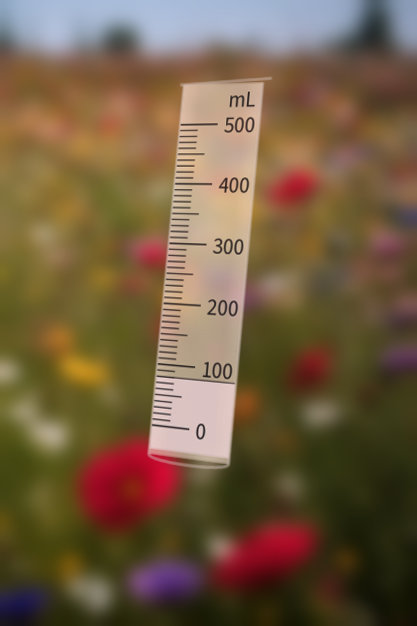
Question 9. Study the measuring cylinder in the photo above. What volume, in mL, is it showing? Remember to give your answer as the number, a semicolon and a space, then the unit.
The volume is 80; mL
